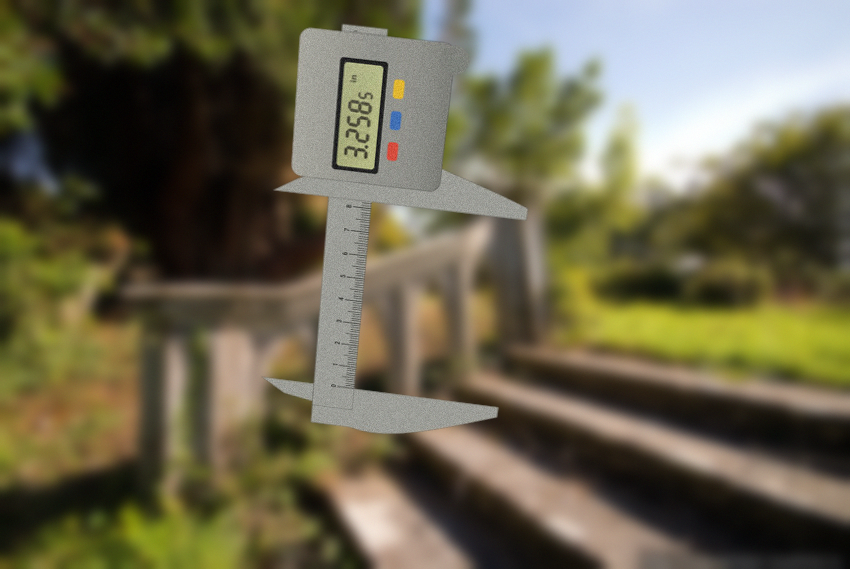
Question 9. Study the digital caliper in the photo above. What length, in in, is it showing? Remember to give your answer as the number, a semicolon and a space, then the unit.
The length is 3.2585; in
